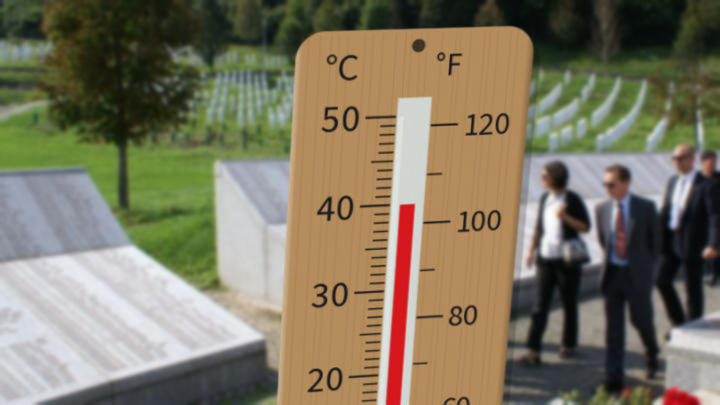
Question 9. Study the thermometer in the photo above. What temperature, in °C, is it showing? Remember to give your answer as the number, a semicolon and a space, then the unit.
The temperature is 40; °C
